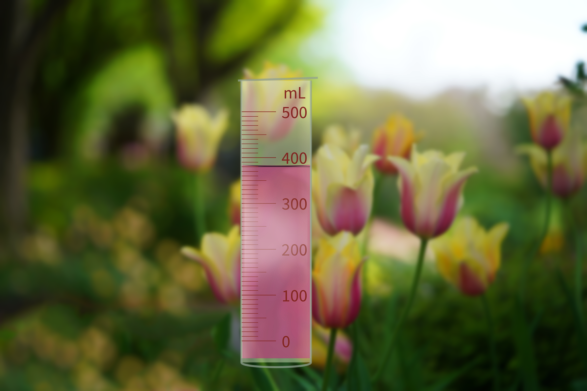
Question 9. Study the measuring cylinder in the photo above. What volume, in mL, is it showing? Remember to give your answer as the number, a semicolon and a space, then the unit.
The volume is 380; mL
